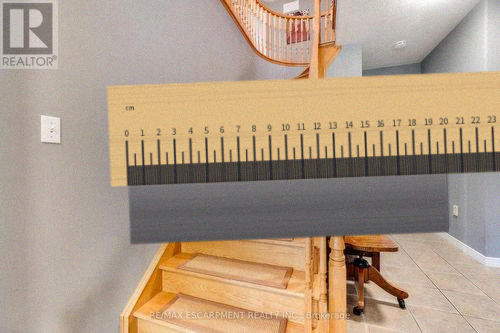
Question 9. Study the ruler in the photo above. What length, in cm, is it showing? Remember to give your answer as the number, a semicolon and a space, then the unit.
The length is 20; cm
